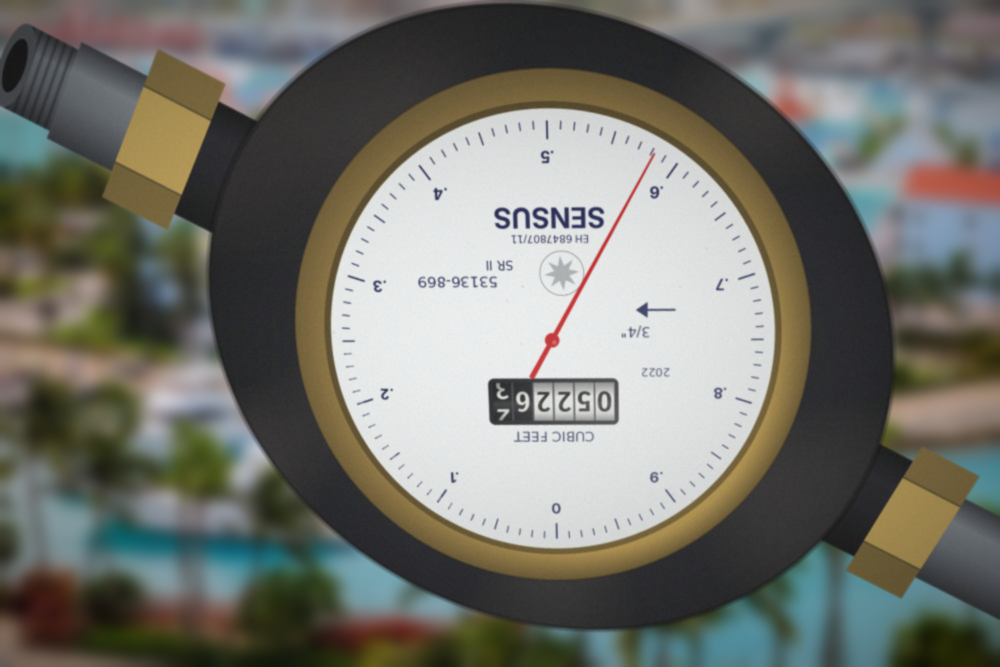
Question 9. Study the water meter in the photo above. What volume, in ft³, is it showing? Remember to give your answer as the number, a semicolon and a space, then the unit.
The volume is 52262.58; ft³
